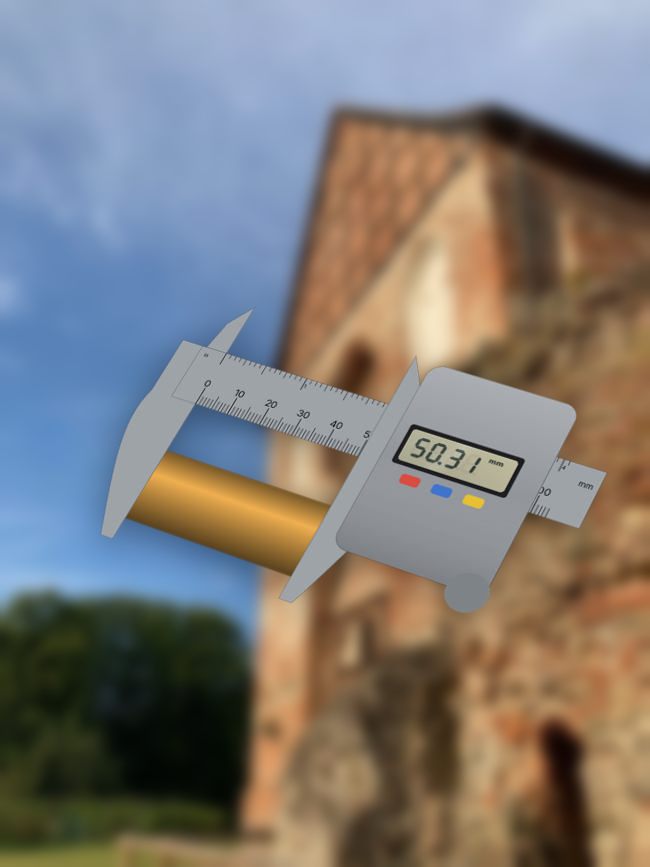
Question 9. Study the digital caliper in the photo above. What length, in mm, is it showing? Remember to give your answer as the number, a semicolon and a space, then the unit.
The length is 50.31; mm
